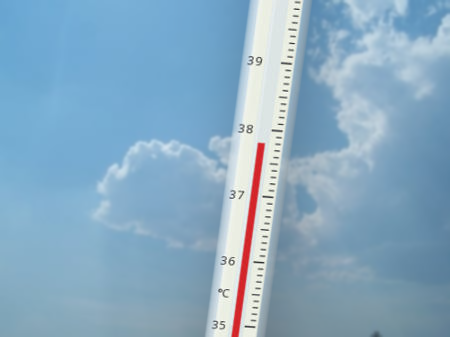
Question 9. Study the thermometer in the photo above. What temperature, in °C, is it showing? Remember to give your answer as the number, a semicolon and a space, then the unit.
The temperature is 37.8; °C
